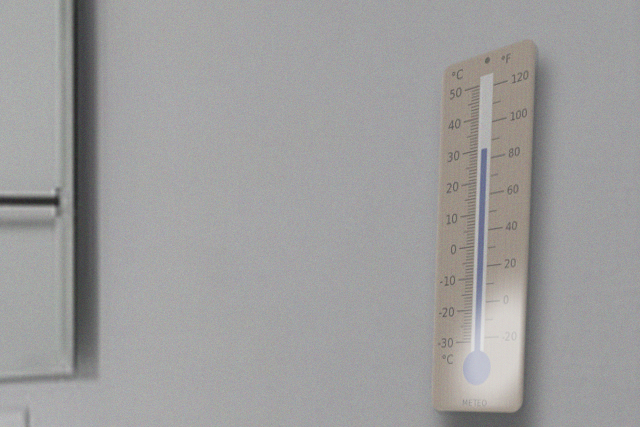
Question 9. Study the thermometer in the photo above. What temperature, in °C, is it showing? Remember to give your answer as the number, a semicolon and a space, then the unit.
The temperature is 30; °C
